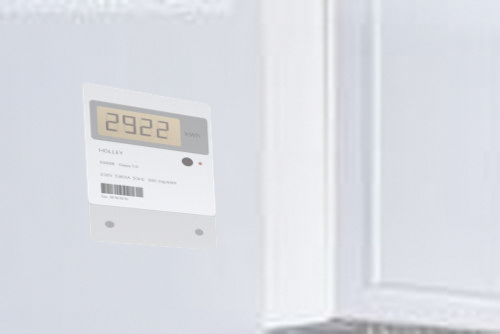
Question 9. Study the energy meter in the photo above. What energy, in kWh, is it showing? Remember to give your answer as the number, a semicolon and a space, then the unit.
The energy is 2922; kWh
